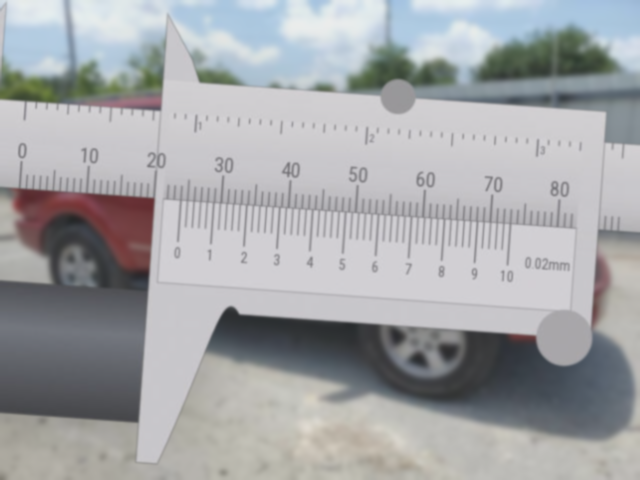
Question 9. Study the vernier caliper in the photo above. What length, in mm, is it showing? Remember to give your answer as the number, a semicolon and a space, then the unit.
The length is 24.0; mm
